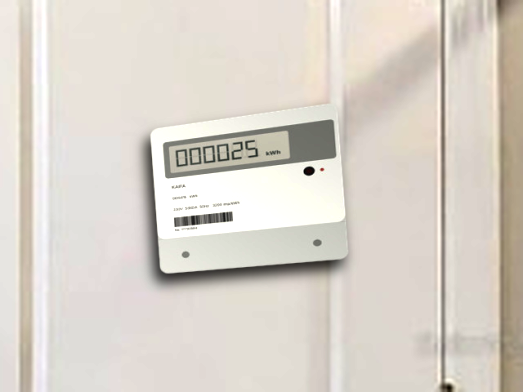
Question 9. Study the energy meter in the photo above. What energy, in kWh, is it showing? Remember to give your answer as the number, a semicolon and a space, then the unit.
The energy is 25; kWh
